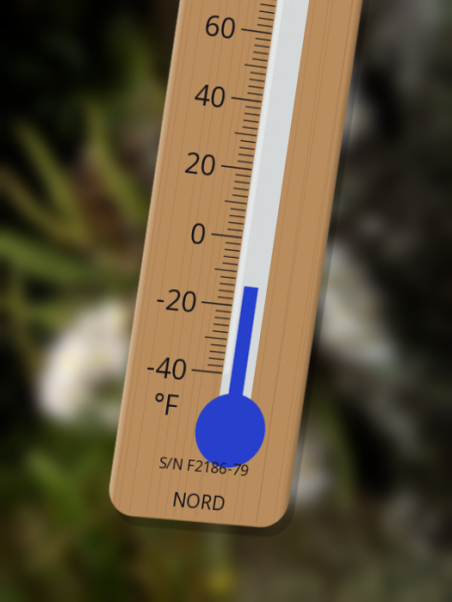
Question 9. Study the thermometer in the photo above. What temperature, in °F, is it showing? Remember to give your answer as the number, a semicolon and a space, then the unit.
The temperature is -14; °F
